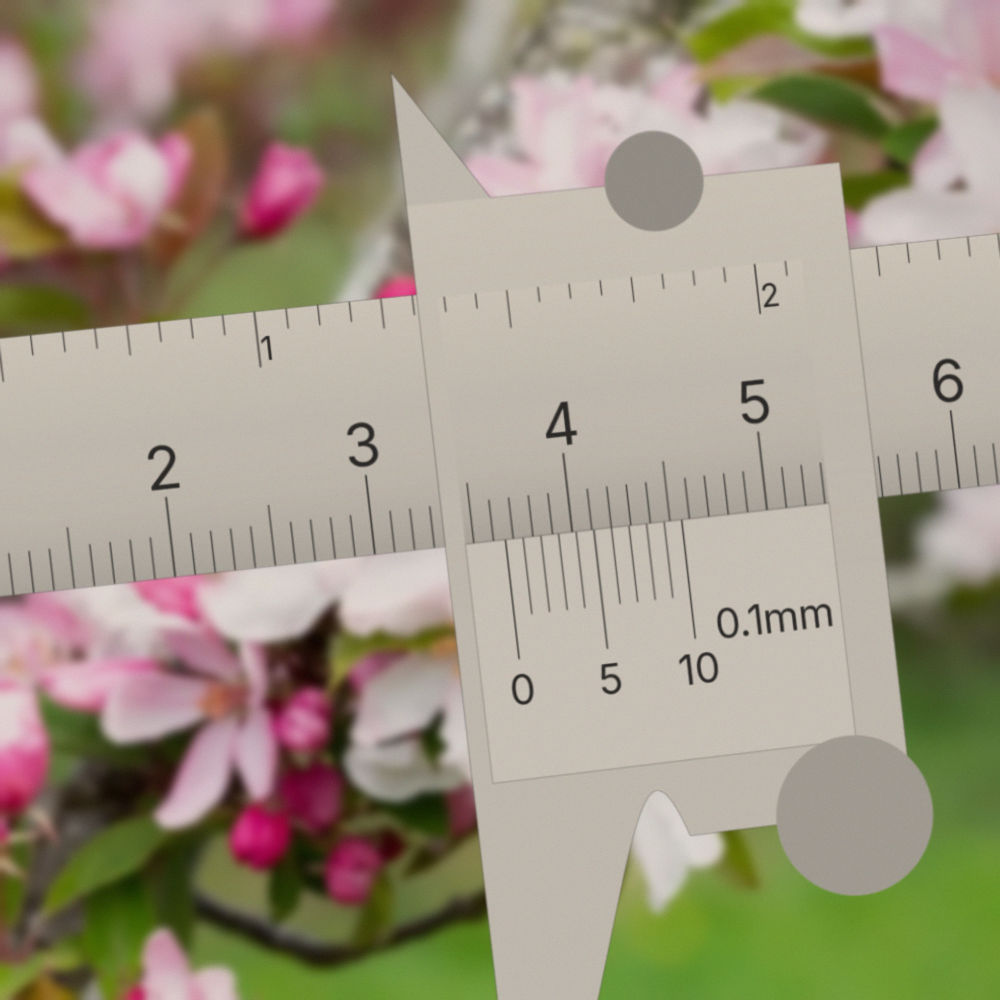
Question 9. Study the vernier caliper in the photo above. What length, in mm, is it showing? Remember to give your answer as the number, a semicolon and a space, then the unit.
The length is 36.6; mm
